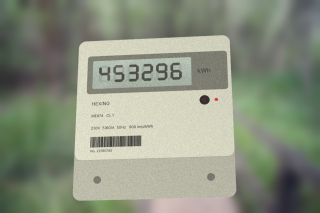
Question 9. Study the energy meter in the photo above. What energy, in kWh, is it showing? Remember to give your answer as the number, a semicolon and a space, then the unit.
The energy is 453296; kWh
